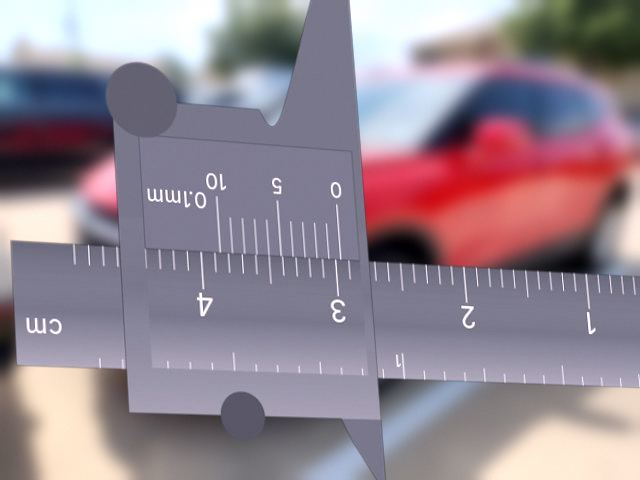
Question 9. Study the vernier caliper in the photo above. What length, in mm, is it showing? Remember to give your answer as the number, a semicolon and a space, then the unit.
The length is 29.6; mm
